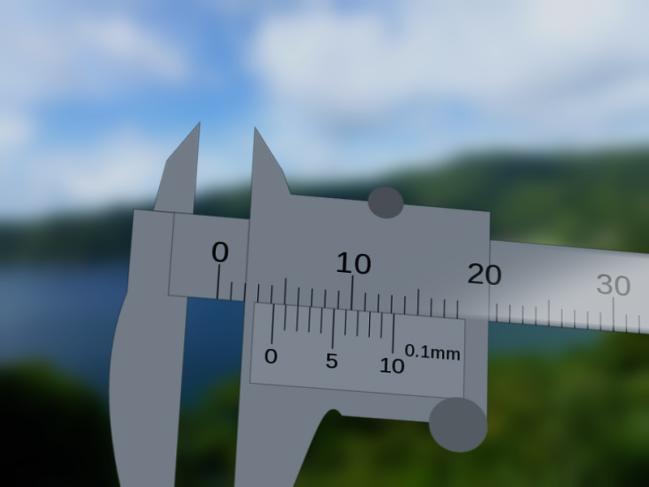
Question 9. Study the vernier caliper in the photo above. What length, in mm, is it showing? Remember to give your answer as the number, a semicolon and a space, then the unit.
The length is 4.2; mm
